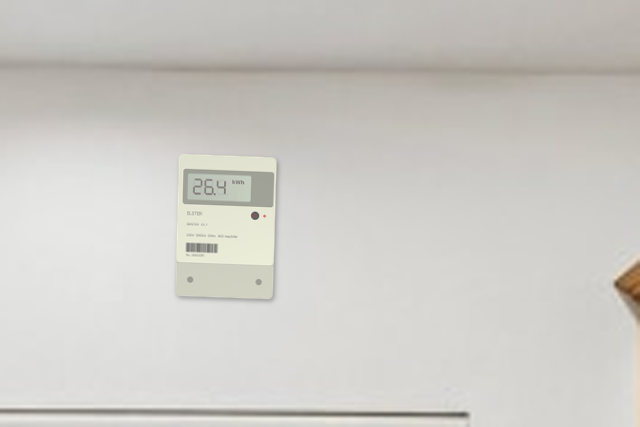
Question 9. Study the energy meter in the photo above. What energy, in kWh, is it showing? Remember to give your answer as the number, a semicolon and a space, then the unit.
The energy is 26.4; kWh
